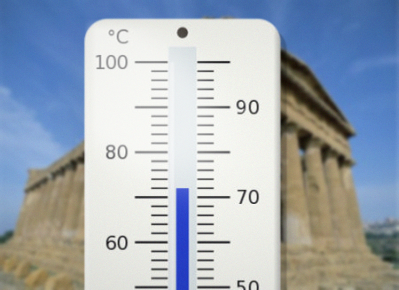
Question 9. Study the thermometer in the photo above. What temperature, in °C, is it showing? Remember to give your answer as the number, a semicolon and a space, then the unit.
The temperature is 72; °C
